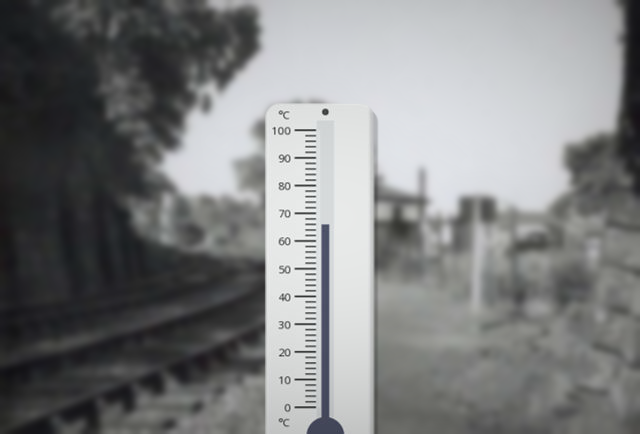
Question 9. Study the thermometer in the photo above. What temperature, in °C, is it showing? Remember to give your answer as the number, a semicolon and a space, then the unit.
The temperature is 66; °C
